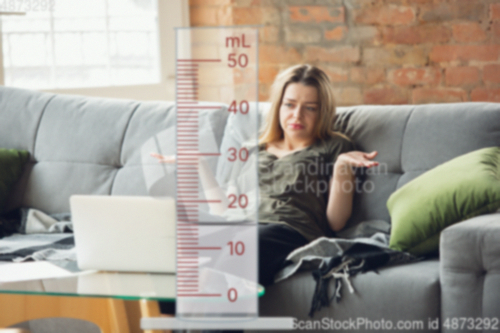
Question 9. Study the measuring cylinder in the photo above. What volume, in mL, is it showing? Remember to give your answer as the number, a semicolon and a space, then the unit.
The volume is 15; mL
